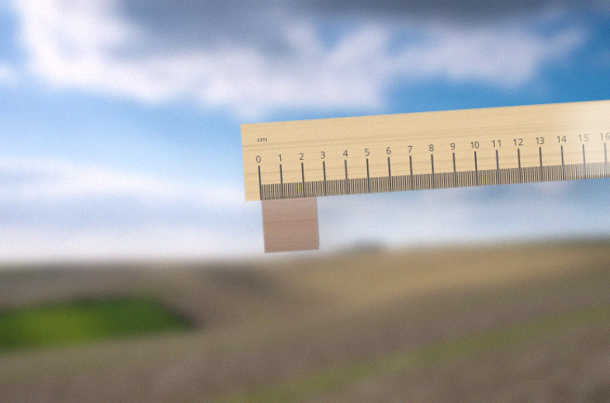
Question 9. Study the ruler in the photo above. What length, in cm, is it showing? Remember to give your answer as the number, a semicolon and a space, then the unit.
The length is 2.5; cm
